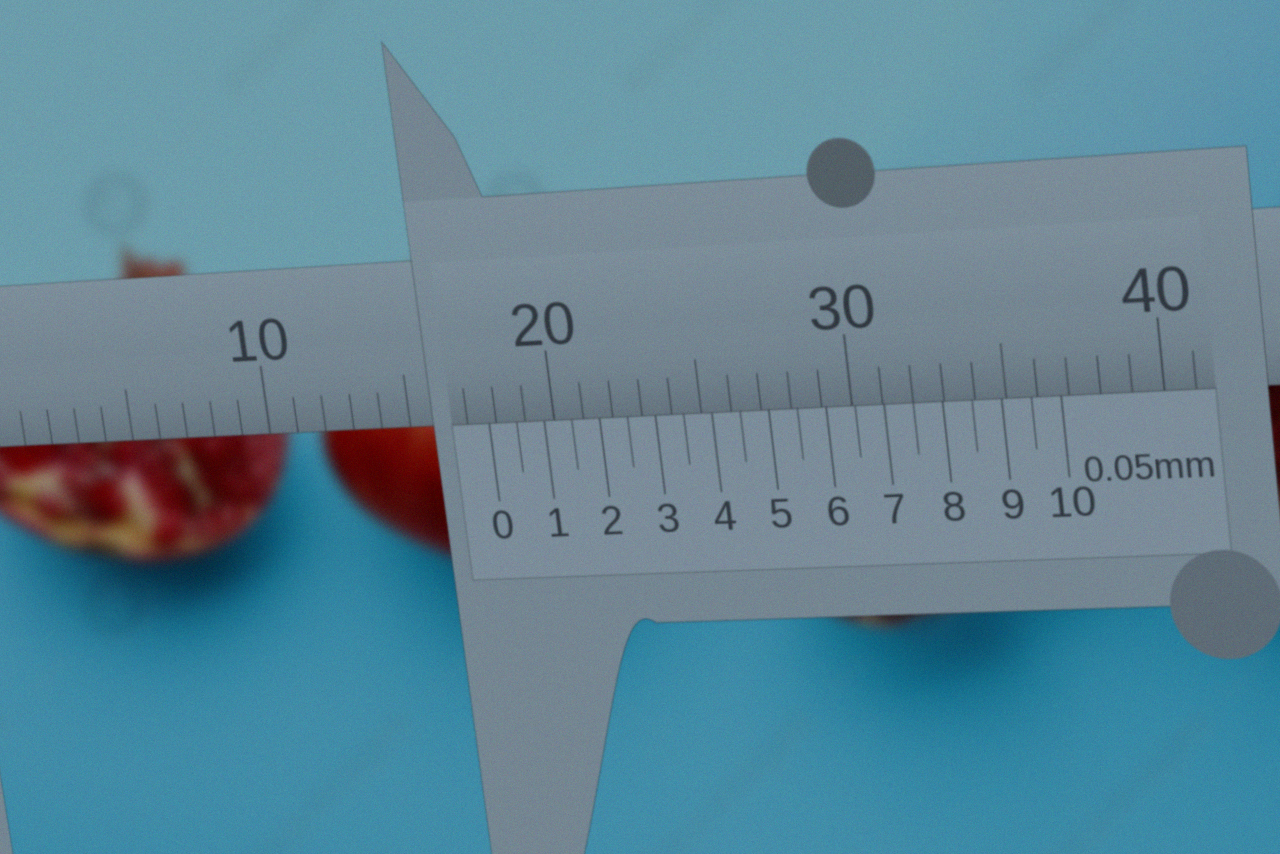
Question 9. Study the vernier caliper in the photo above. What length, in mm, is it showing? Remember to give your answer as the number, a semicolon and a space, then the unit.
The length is 17.75; mm
